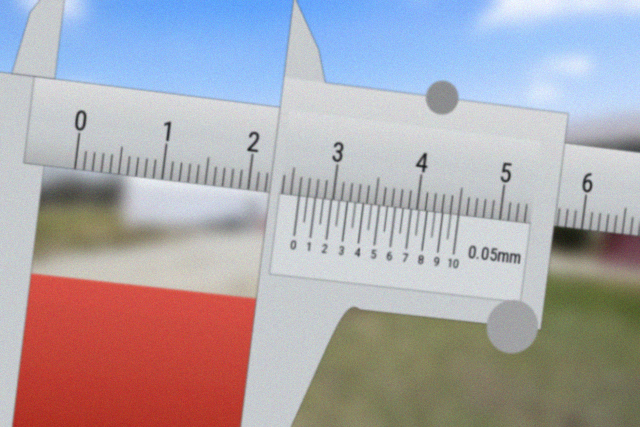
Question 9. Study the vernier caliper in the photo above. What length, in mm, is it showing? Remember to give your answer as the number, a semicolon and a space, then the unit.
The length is 26.0; mm
